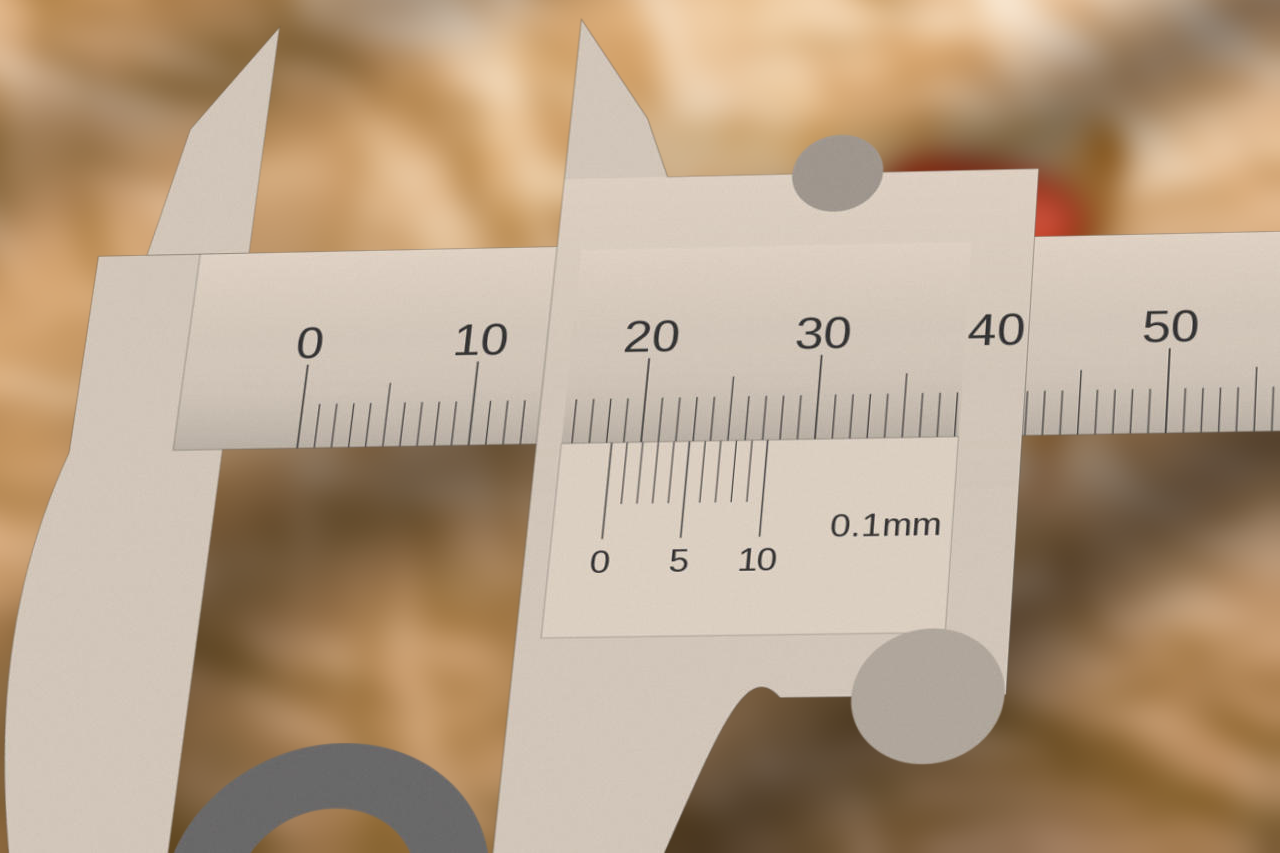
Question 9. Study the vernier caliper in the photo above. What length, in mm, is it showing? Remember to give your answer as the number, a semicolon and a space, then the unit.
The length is 18.3; mm
